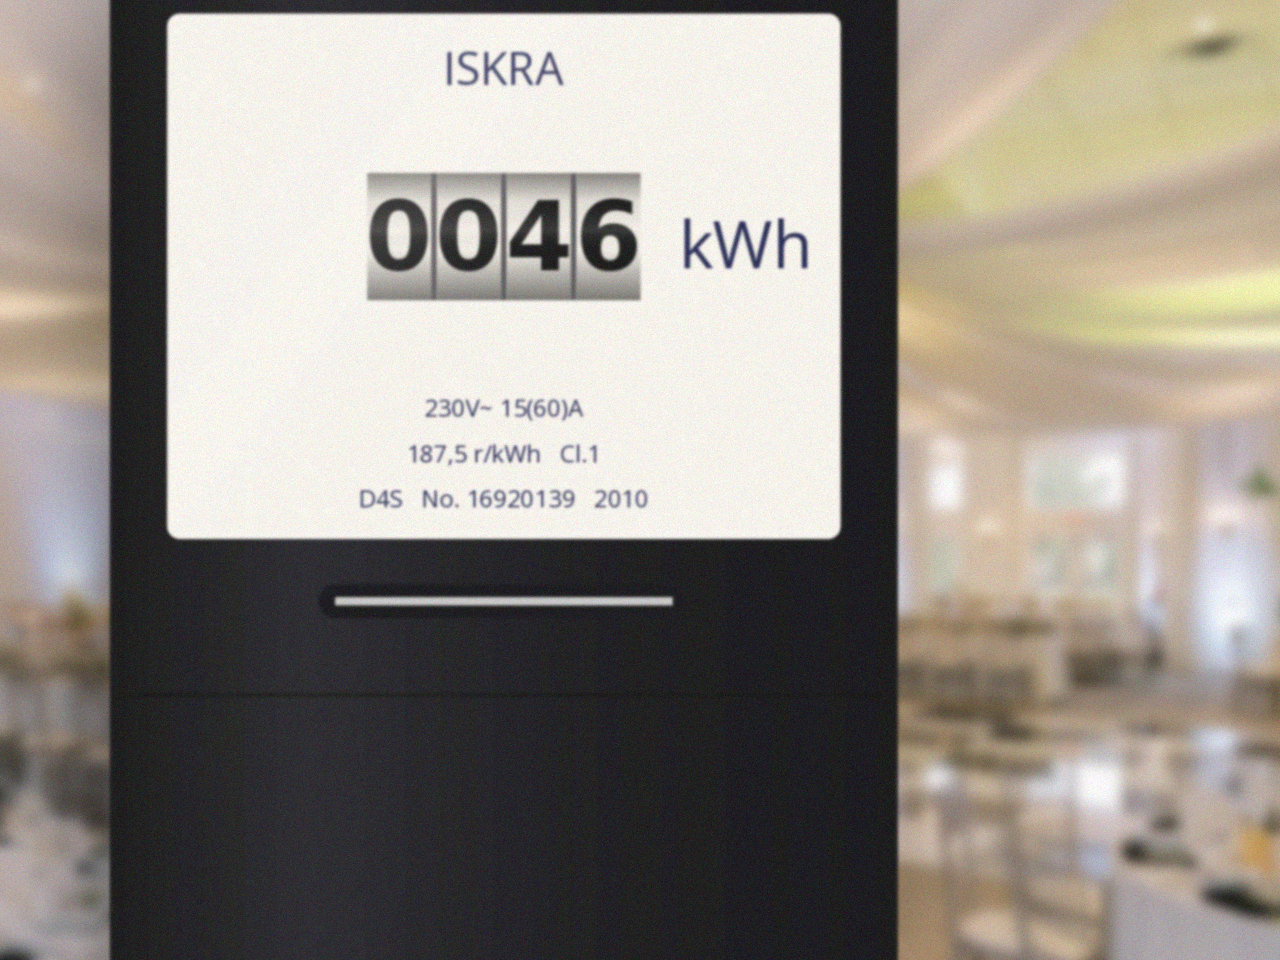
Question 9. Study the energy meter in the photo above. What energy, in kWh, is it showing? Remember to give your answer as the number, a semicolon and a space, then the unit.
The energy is 46; kWh
